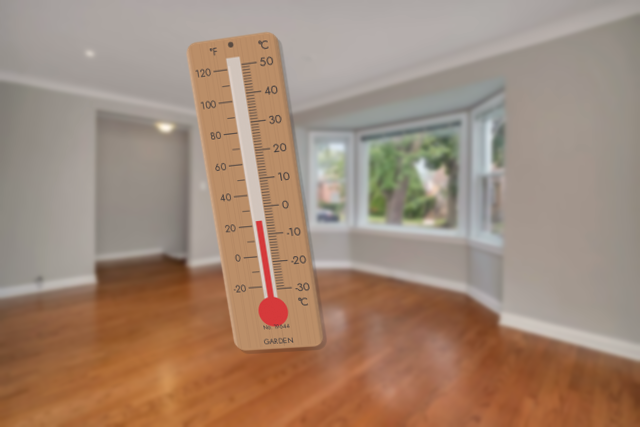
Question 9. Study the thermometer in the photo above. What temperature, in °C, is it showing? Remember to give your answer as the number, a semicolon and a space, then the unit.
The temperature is -5; °C
